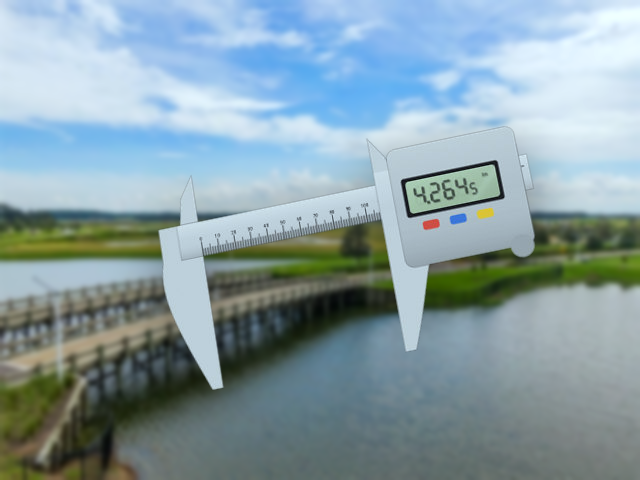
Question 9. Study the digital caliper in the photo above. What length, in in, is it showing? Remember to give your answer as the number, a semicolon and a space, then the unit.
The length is 4.2645; in
